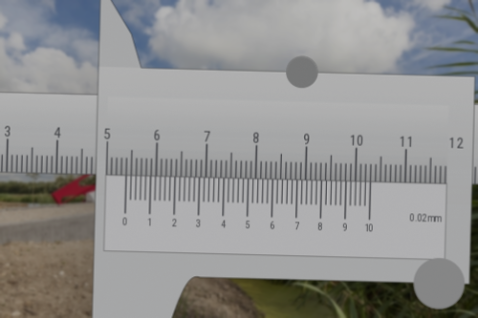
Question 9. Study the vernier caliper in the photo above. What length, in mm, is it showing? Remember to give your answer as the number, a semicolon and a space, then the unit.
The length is 54.0; mm
